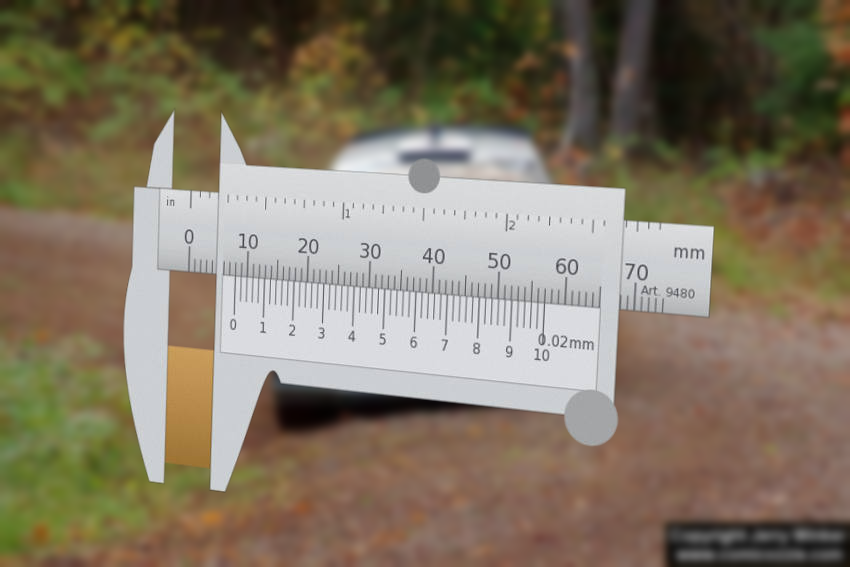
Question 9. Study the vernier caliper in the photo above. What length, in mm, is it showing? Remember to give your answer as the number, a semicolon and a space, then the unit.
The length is 8.0; mm
